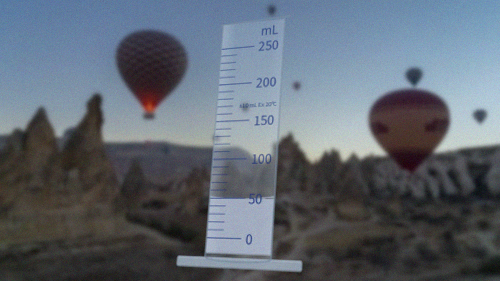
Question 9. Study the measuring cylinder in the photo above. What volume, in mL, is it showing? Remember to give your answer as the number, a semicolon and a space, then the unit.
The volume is 50; mL
